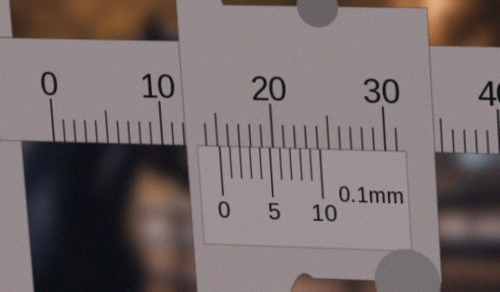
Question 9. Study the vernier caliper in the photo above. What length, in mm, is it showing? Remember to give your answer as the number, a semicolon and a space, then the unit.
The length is 15.2; mm
